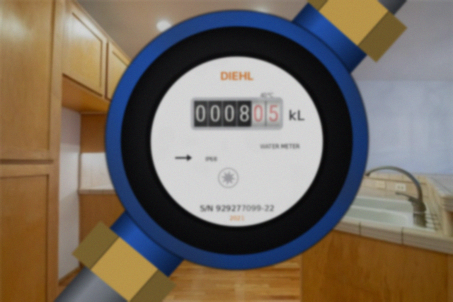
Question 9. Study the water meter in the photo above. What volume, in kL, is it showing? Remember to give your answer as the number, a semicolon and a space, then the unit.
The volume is 8.05; kL
